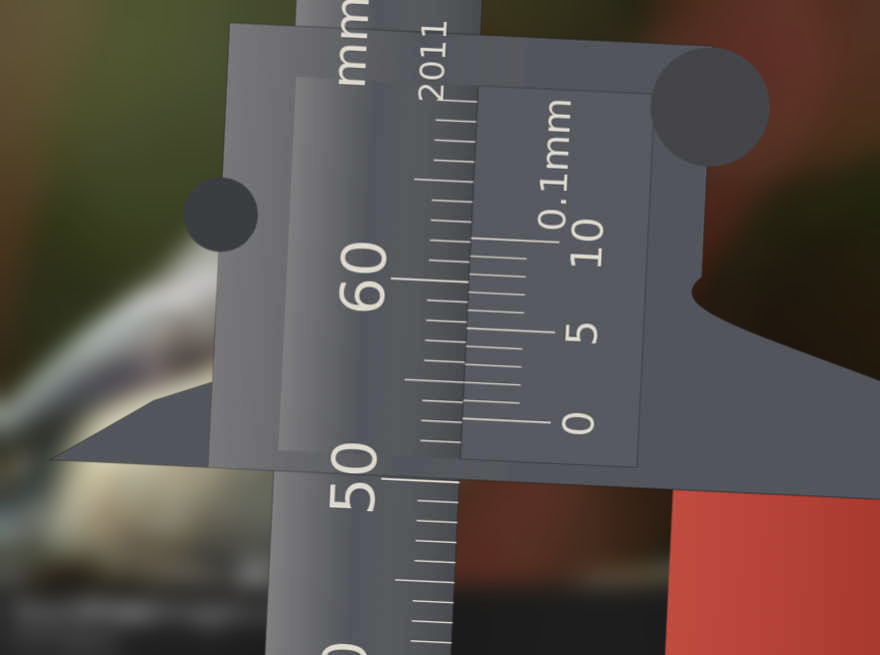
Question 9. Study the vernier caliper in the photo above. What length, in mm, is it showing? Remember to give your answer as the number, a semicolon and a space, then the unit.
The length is 53.2; mm
